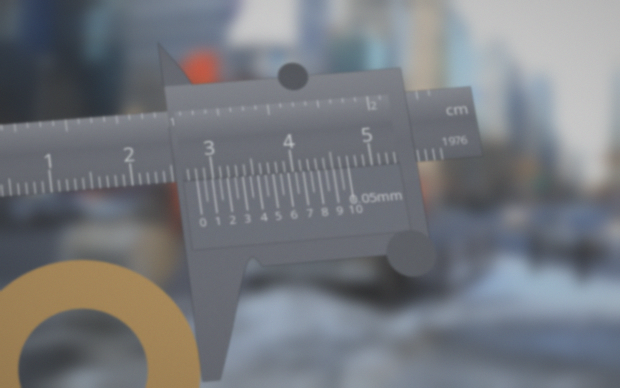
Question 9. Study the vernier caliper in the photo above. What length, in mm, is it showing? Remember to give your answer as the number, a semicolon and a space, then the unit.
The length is 28.0; mm
